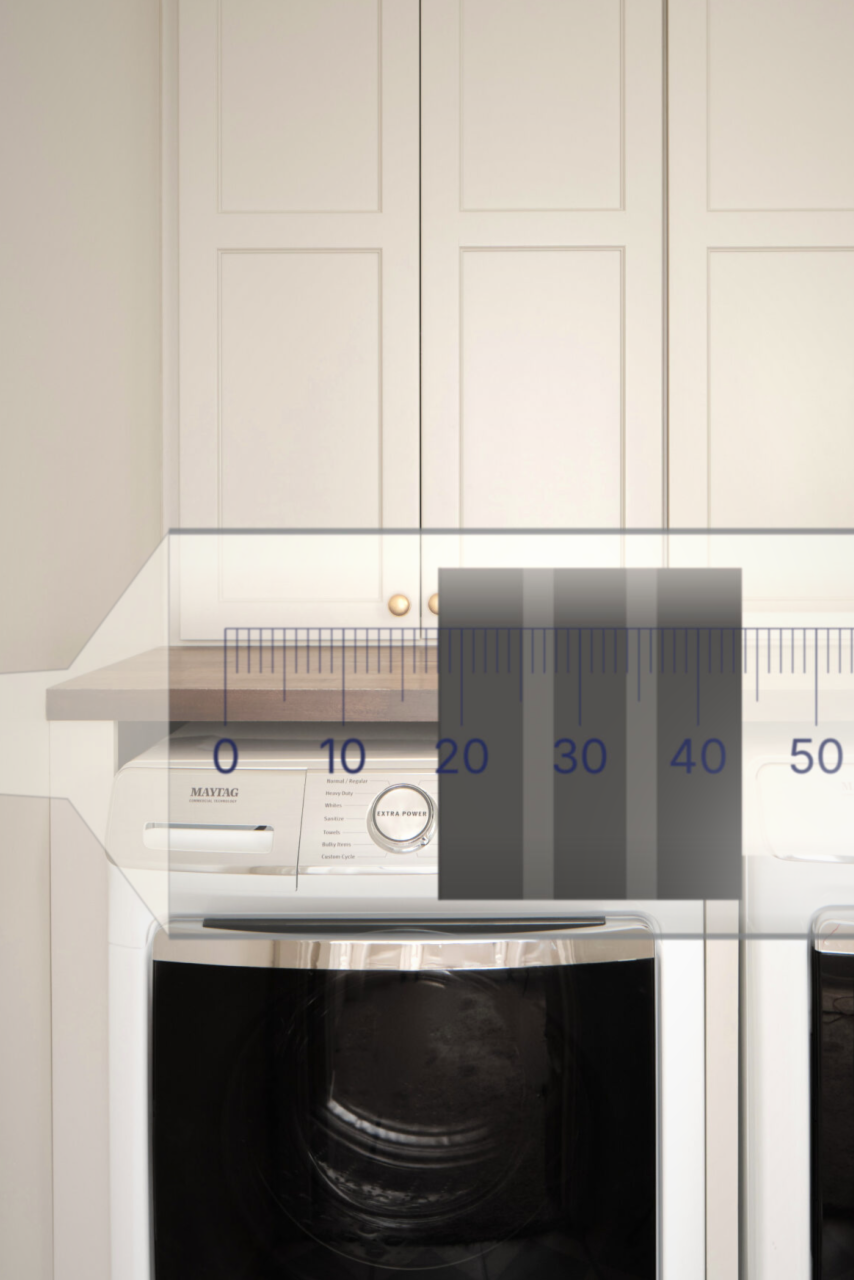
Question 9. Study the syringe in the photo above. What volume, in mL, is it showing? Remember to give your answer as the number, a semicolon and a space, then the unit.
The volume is 18; mL
